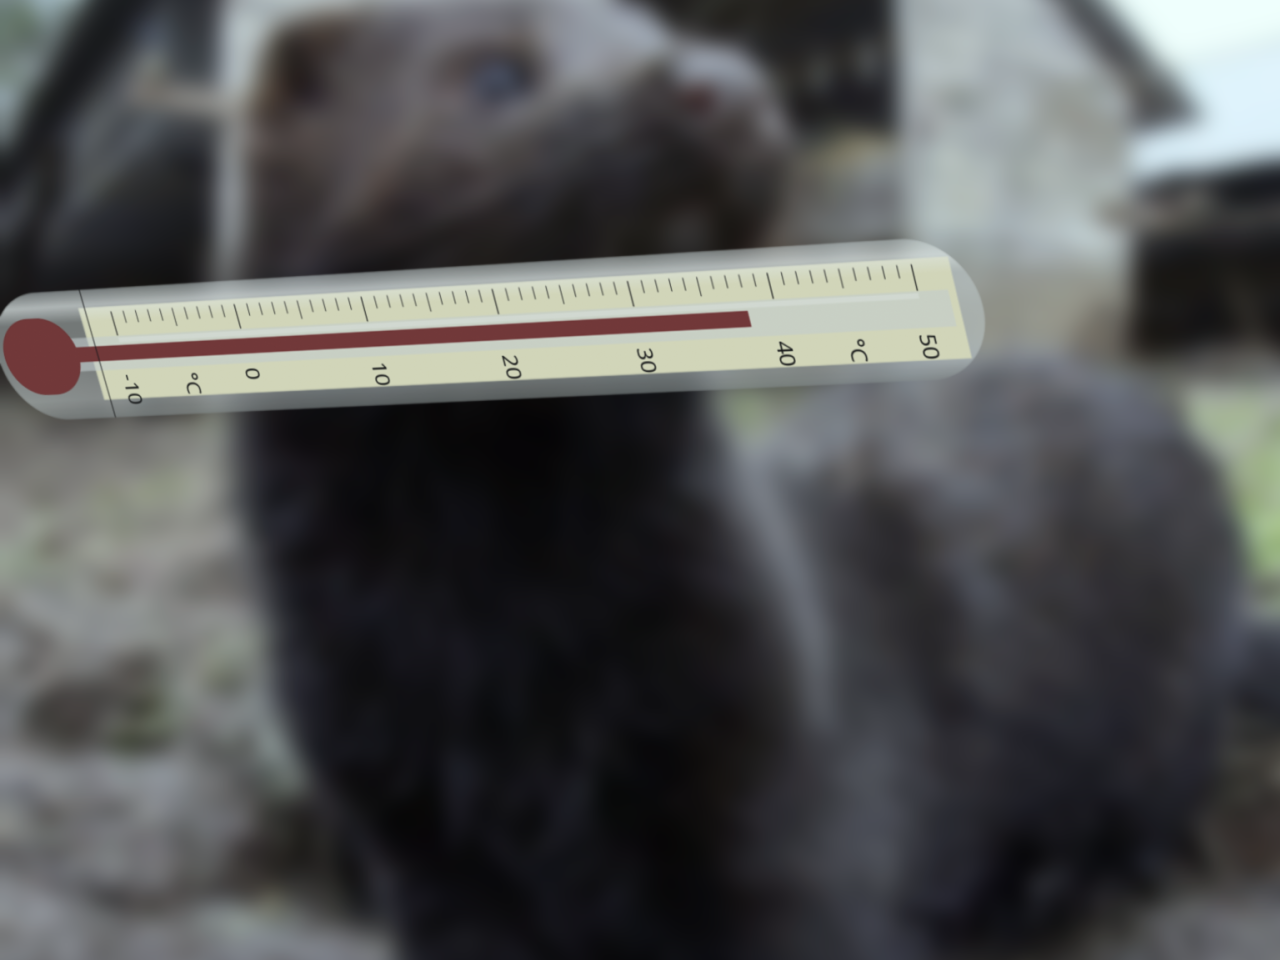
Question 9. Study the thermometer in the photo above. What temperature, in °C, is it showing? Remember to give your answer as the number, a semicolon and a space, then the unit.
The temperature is 38; °C
